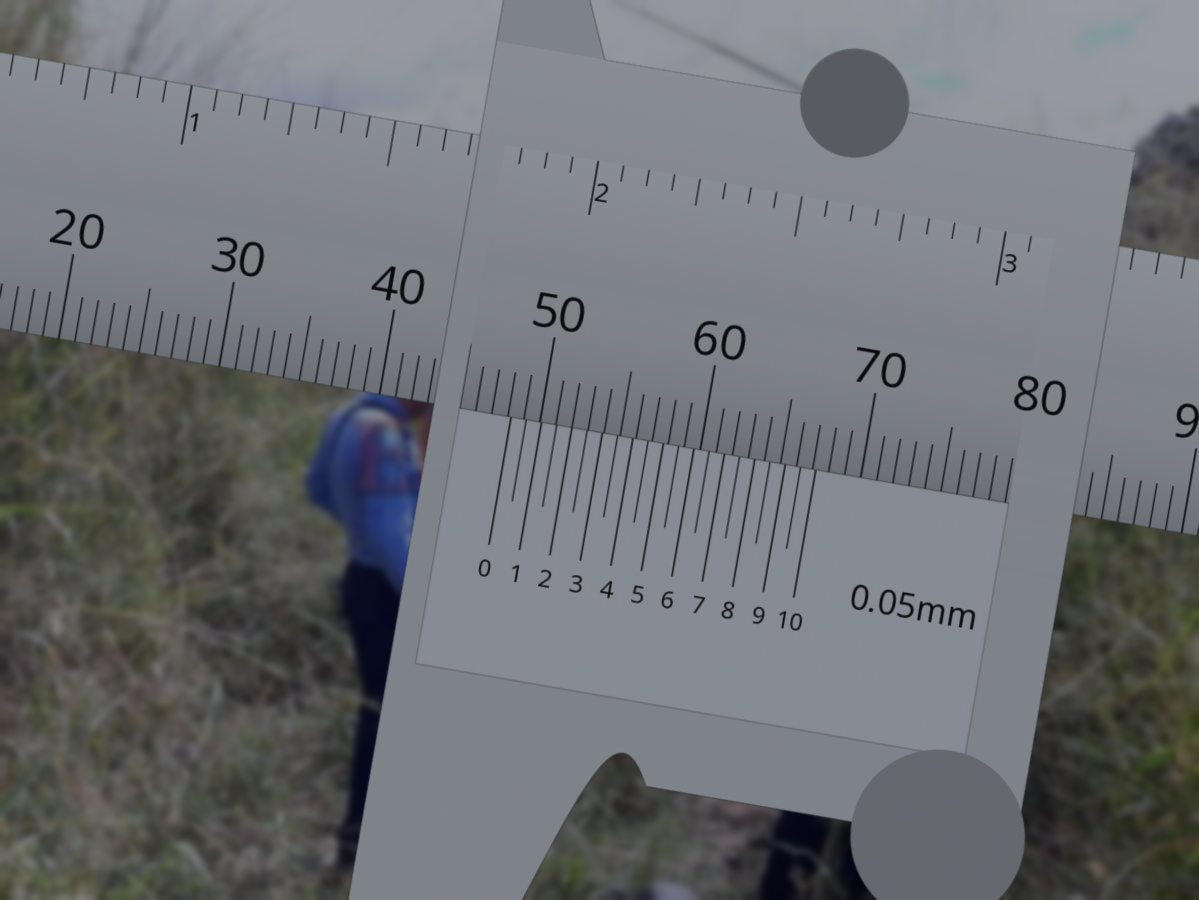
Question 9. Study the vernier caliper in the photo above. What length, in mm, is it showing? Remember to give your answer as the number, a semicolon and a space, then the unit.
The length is 48.2; mm
